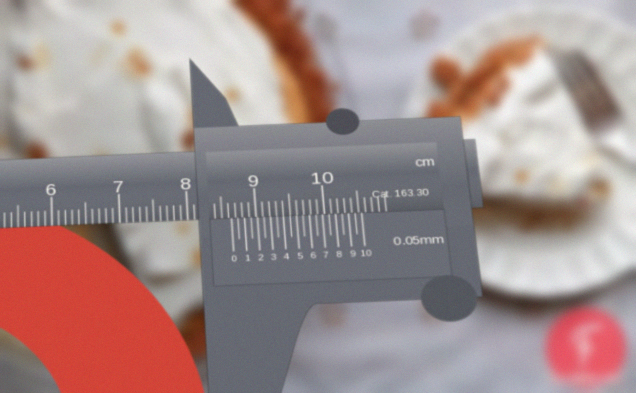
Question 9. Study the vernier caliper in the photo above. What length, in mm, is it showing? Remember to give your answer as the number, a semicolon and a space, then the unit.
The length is 86.4; mm
